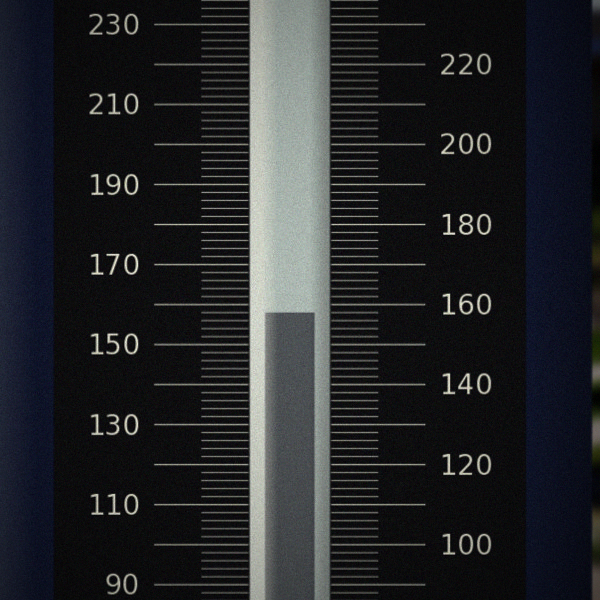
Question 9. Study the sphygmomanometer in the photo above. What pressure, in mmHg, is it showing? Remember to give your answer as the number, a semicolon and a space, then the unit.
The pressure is 158; mmHg
